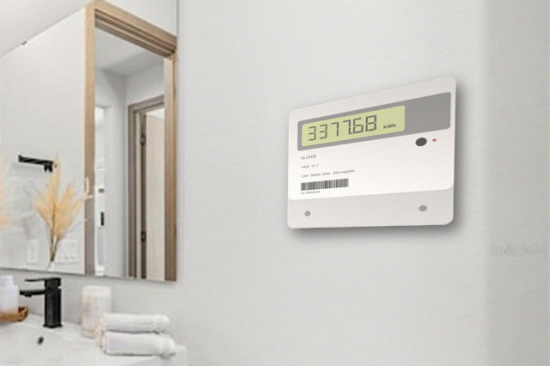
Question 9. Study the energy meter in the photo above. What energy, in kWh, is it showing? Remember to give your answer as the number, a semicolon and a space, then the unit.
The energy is 3377.68; kWh
